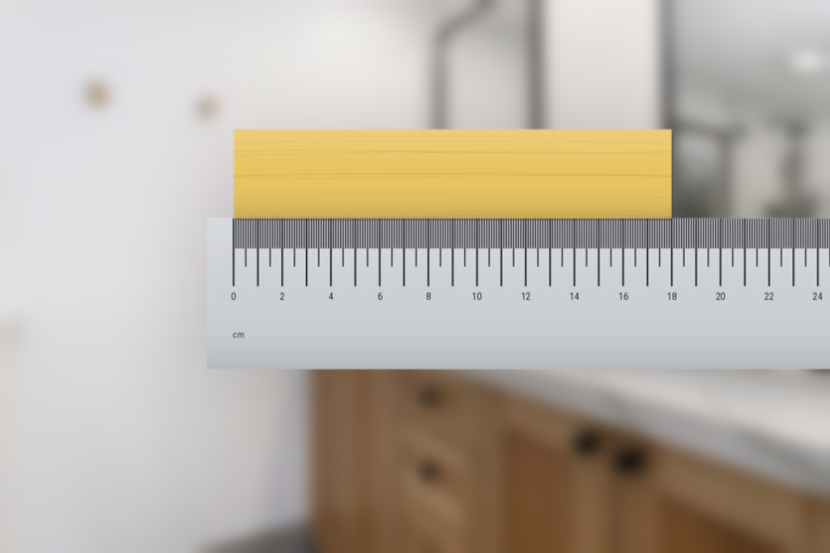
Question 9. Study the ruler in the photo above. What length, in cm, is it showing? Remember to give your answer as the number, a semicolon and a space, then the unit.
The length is 18; cm
